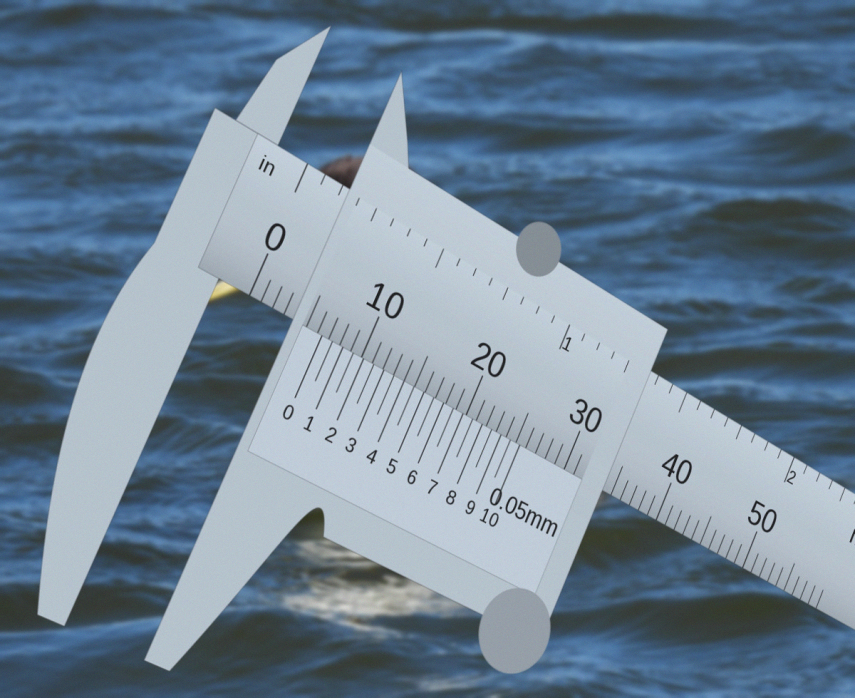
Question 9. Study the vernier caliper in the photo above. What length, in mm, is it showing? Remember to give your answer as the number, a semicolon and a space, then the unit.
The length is 6.4; mm
